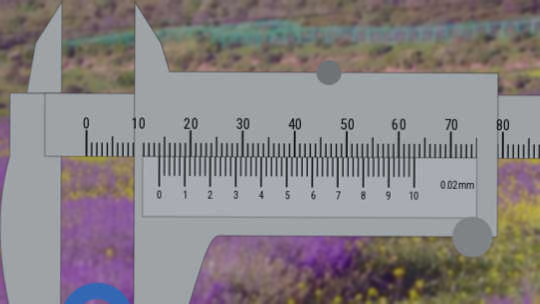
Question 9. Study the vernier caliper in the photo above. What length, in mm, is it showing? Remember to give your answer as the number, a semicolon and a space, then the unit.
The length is 14.0; mm
